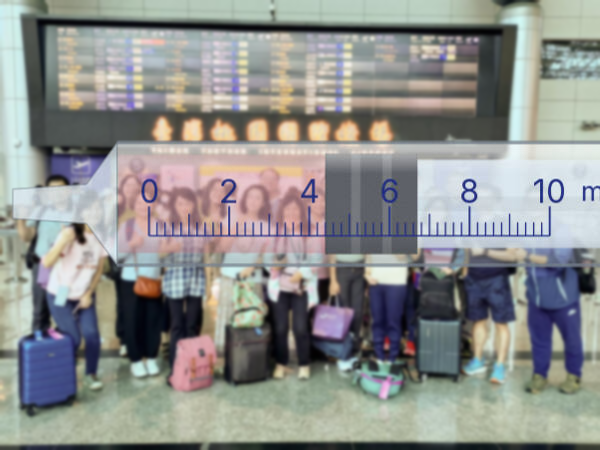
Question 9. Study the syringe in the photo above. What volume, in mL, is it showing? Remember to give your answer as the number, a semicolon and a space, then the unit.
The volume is 4.4; mL
